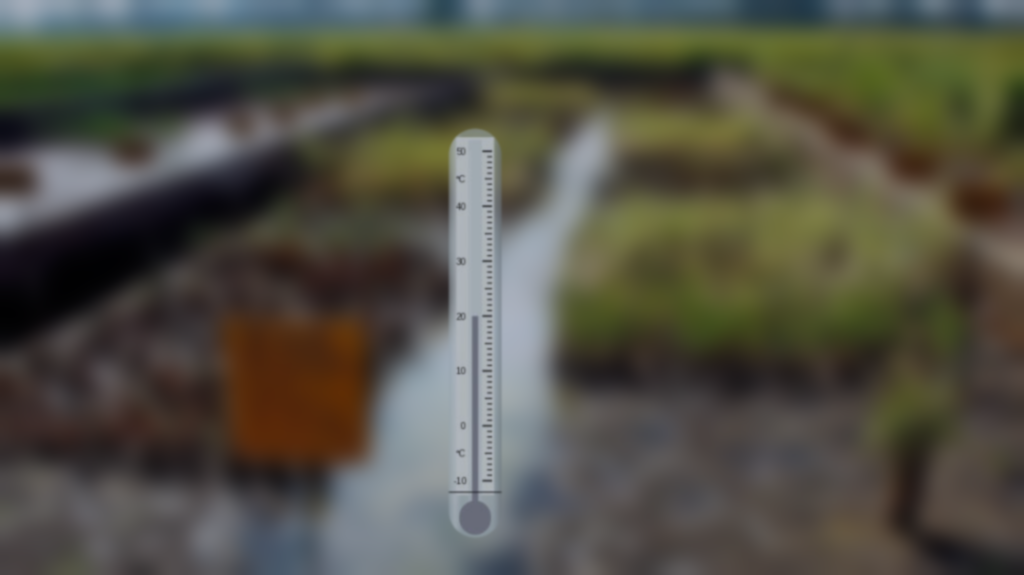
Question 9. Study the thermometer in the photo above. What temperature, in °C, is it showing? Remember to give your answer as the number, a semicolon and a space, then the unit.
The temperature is 20; °C
